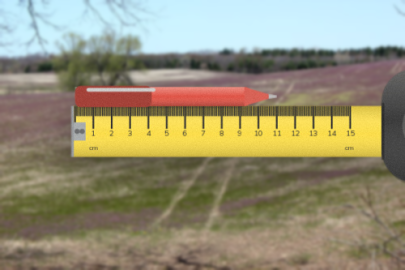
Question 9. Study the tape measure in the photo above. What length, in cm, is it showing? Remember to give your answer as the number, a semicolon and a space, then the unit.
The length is 11; cm
